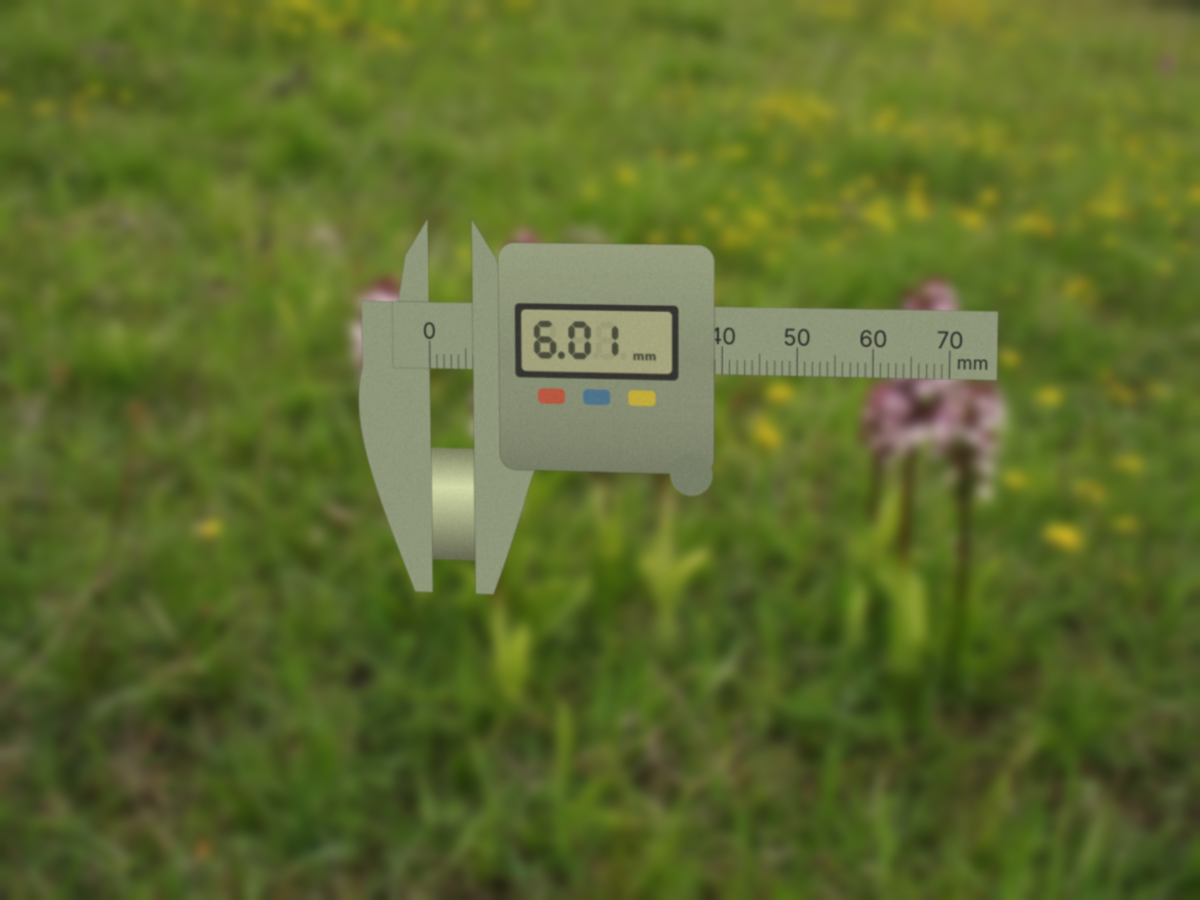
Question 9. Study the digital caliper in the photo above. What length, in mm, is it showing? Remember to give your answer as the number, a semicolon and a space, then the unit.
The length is 6.01; mm
